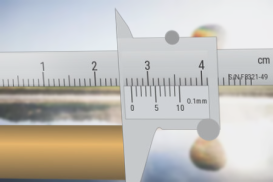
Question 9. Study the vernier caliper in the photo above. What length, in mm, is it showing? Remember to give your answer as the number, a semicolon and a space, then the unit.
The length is 26.8; mm
